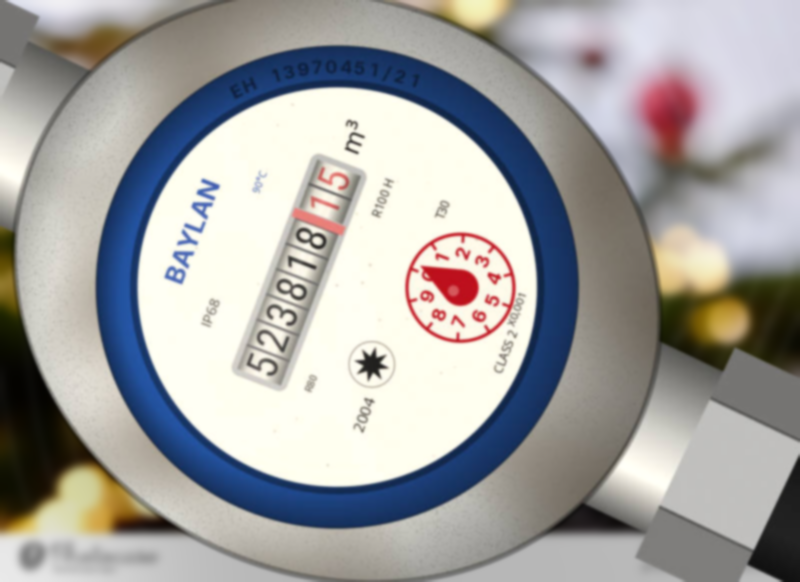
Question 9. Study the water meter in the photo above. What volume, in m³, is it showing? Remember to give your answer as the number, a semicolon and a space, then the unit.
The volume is 523818.150; m³
